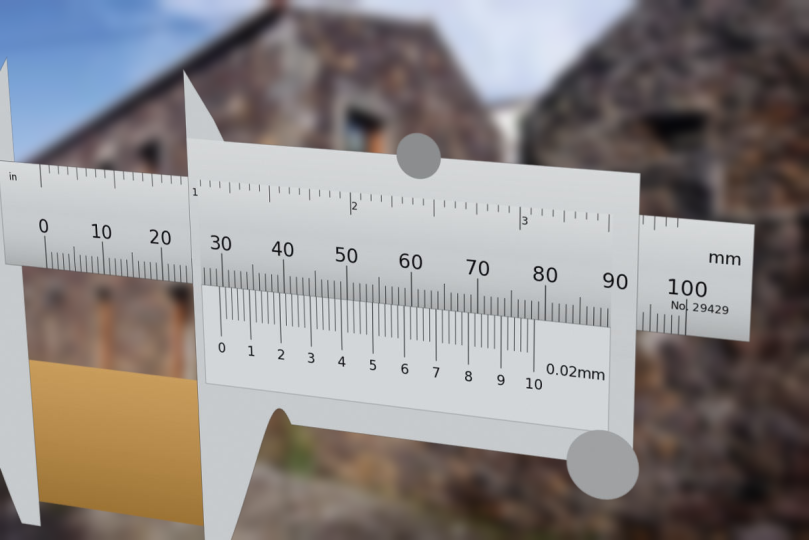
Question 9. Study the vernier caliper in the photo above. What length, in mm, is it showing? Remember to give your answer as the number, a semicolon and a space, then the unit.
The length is 29.4; mm
